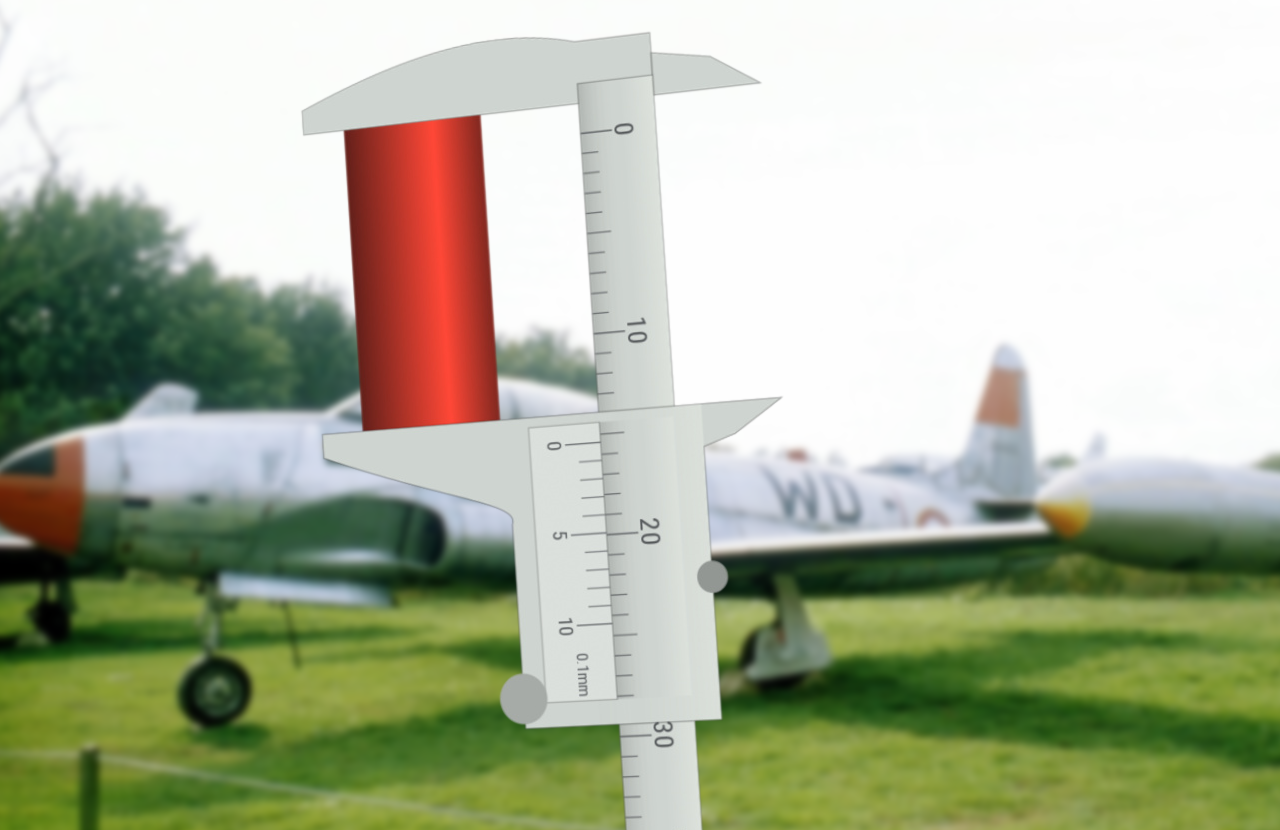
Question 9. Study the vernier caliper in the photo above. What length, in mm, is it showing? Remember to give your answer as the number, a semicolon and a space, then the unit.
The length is 15.4; mm
